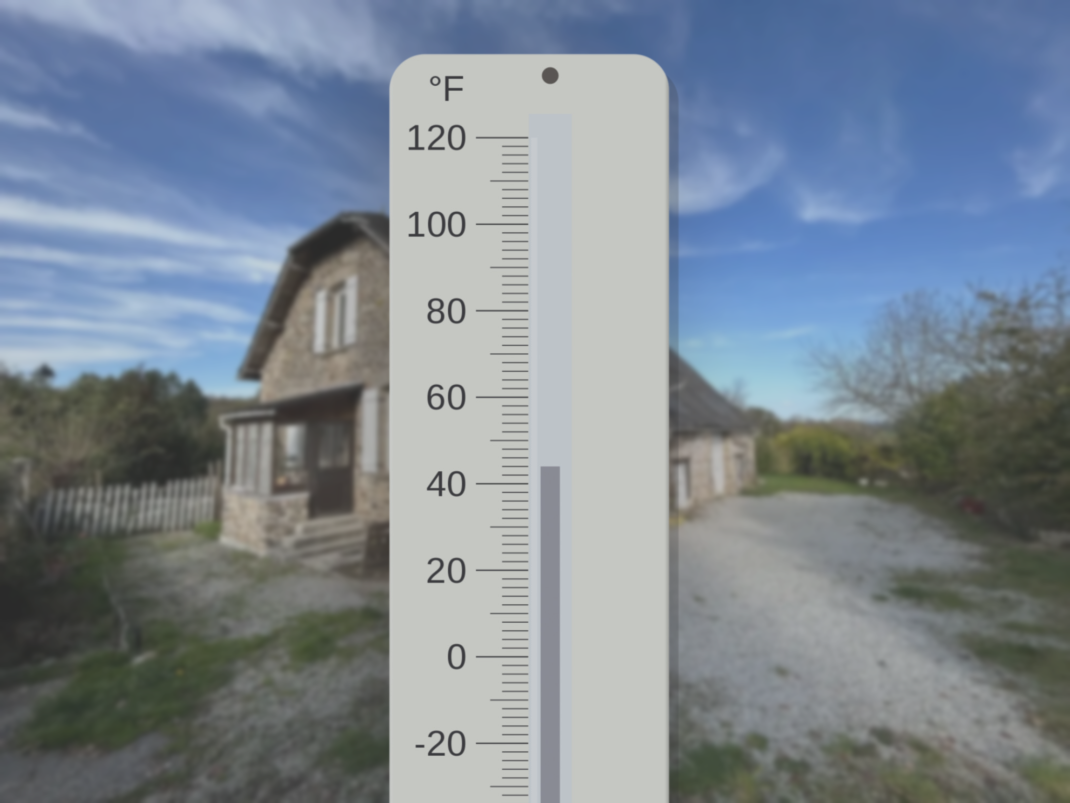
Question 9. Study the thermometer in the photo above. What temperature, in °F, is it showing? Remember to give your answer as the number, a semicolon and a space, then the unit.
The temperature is 44; °F
